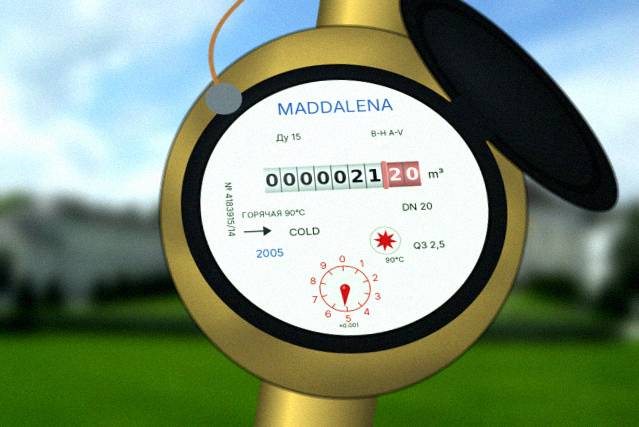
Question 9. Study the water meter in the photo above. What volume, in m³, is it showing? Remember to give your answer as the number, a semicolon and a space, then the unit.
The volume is 21.205; m³
